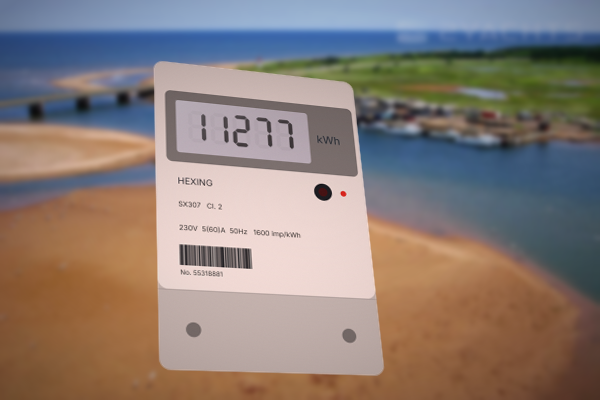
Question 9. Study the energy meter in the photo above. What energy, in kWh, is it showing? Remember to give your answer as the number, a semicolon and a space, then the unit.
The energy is 11277; kWh
